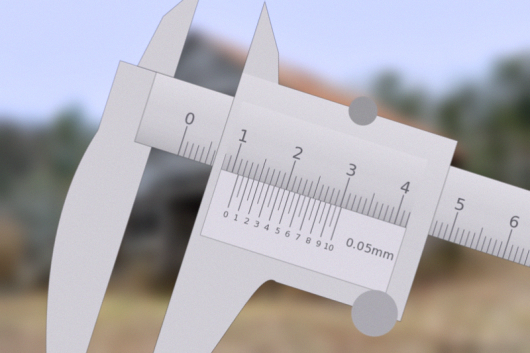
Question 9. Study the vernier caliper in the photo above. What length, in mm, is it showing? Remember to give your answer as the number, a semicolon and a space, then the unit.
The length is 11.2; mm
